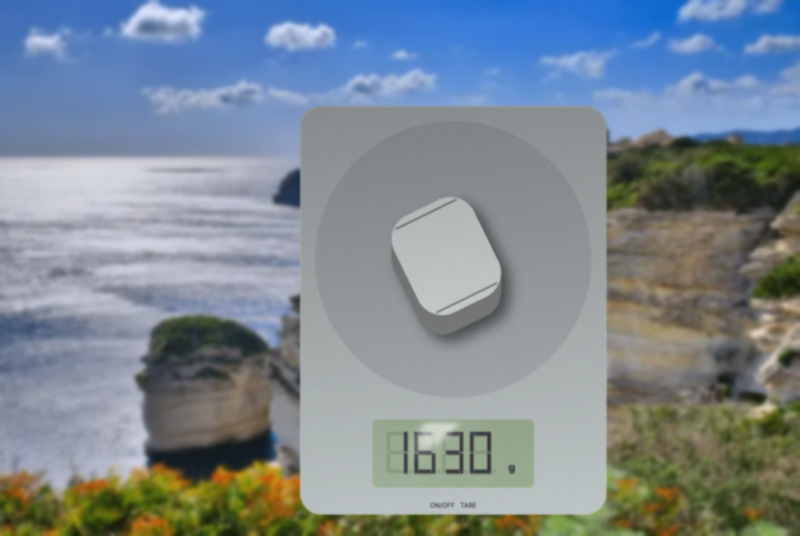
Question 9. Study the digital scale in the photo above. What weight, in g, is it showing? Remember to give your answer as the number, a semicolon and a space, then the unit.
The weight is 1630; g
